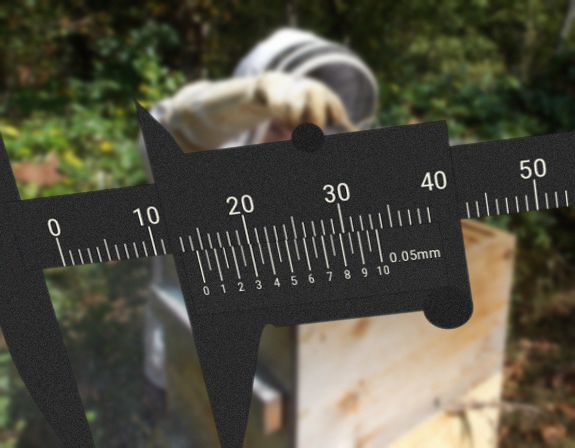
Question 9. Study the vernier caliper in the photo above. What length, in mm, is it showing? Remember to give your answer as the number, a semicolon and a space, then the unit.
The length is 14.4; mm
